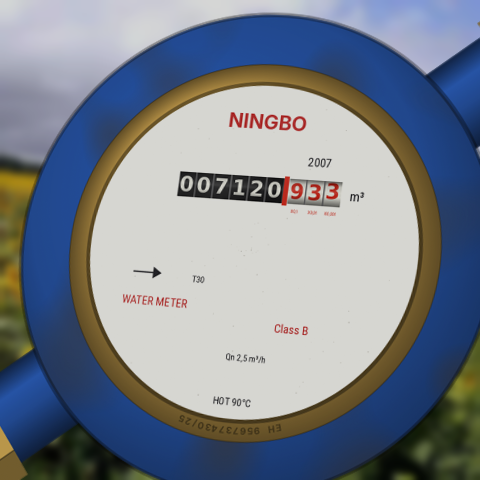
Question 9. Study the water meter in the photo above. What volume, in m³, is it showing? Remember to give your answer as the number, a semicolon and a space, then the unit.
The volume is 7120.933; m³
